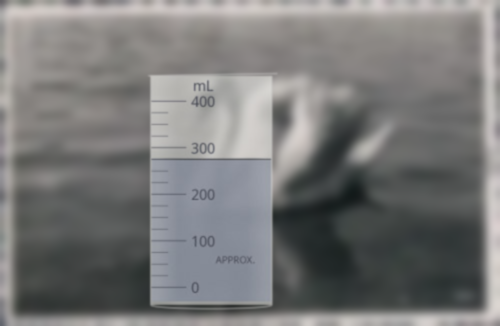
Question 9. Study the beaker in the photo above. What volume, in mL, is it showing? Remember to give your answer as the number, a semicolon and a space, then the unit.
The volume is 275; mL
